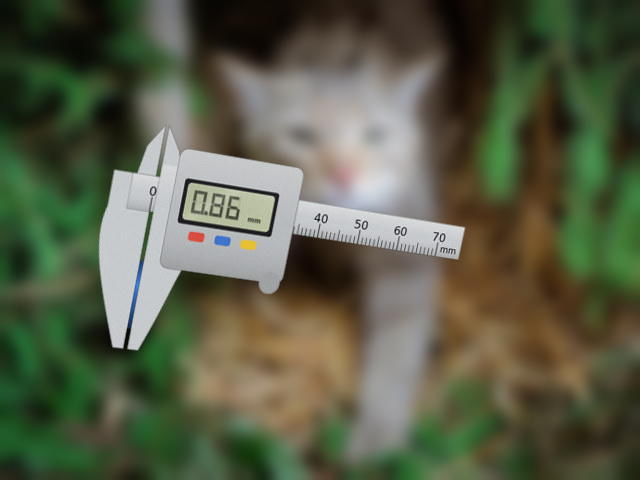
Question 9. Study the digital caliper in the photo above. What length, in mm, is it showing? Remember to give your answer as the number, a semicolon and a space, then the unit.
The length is 0.86; mm
